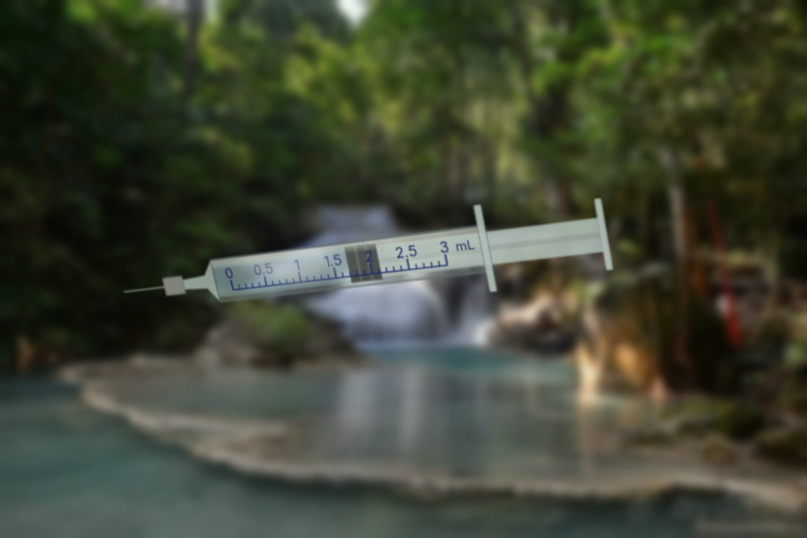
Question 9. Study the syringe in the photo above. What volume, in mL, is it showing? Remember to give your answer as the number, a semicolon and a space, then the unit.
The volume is 1.7; mL
